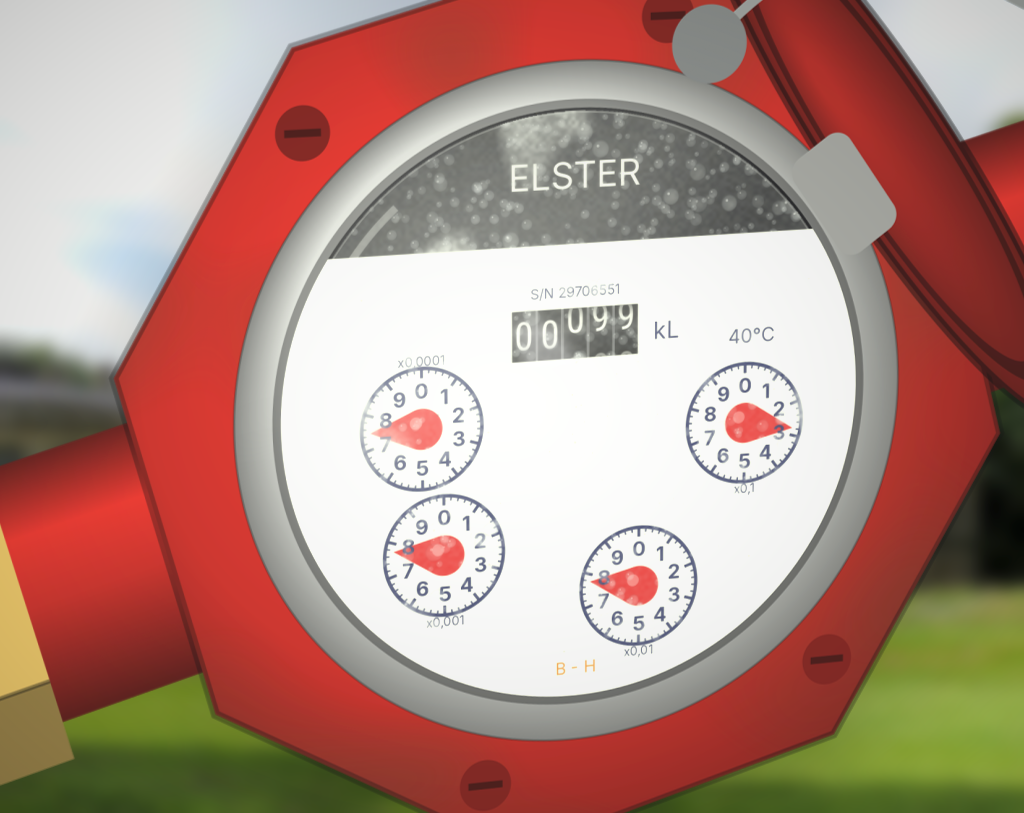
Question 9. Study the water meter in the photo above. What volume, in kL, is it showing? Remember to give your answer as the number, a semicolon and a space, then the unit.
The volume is 99.2777; kL
